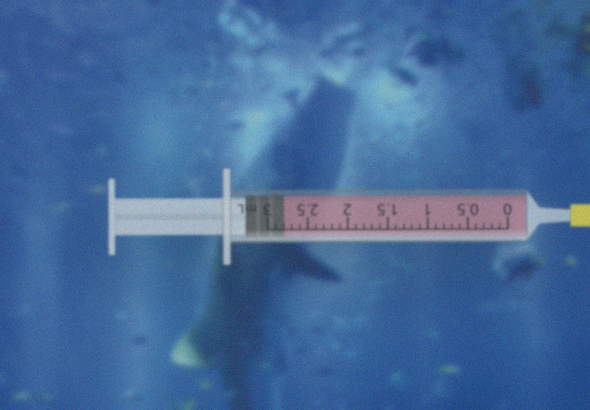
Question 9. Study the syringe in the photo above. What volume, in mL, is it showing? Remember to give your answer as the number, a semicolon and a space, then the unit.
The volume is 2.8; mL
